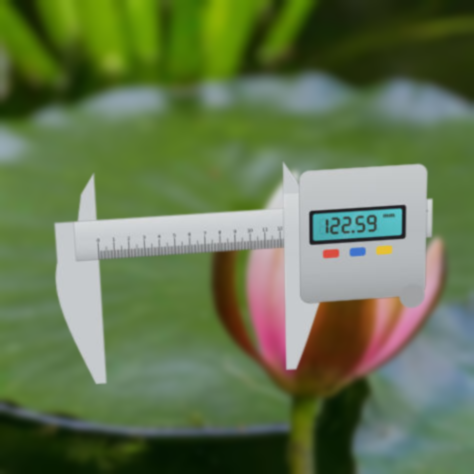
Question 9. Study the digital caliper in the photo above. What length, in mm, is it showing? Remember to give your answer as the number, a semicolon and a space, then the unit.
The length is 122.59; mm
